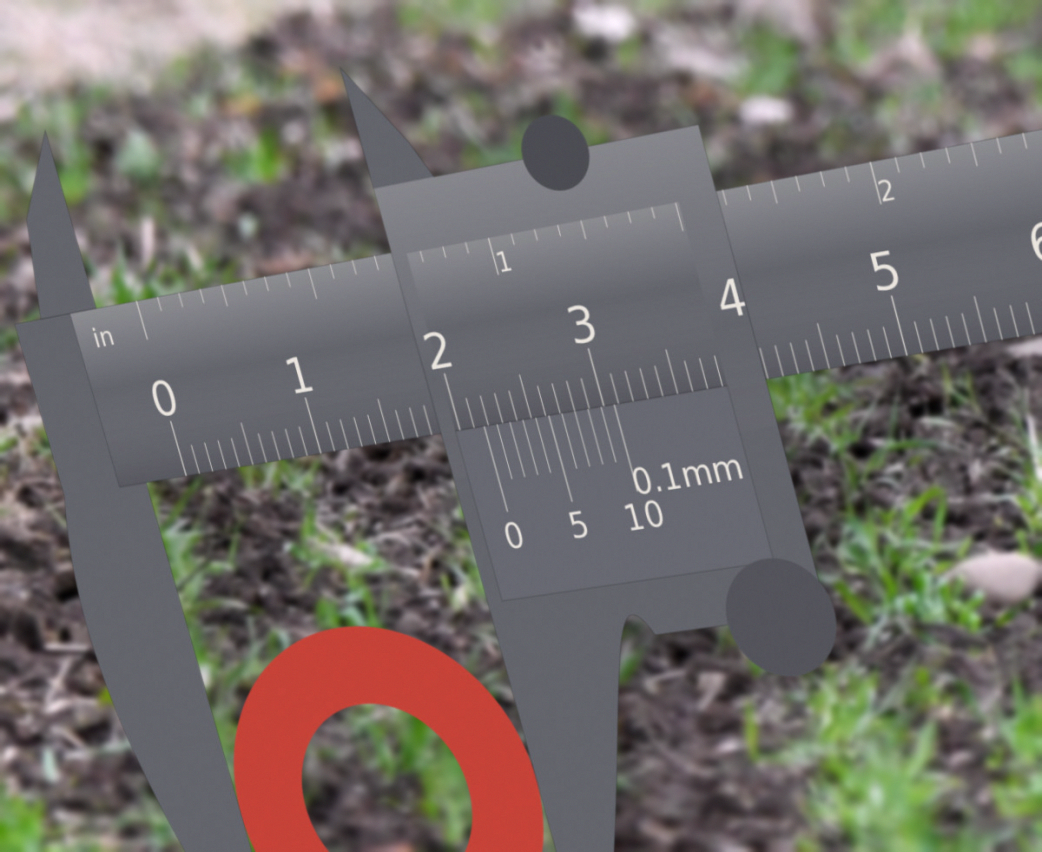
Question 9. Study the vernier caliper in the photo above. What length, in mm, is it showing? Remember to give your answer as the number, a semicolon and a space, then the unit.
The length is 21.7; mm
